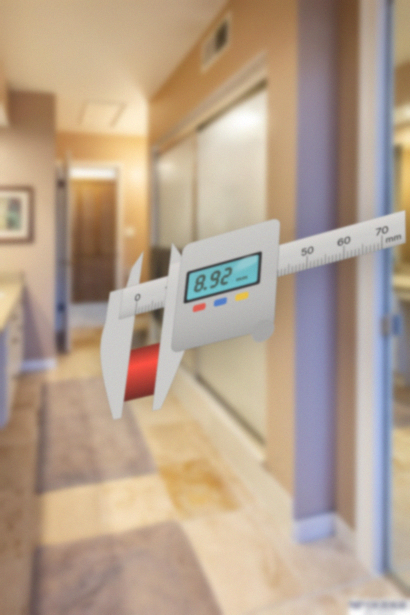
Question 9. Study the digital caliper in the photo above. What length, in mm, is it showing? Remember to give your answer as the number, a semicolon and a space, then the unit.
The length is 8.92; mm
